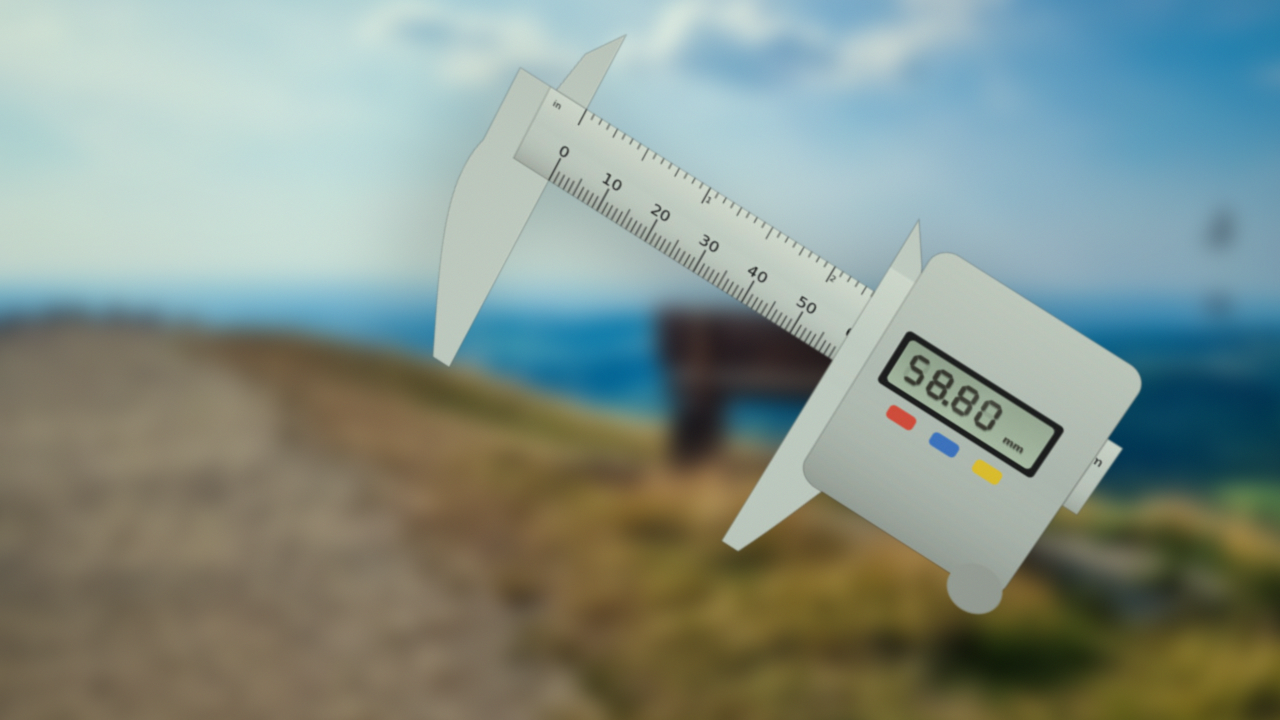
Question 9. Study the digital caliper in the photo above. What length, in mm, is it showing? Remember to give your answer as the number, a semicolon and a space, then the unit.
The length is 58.80; mm
